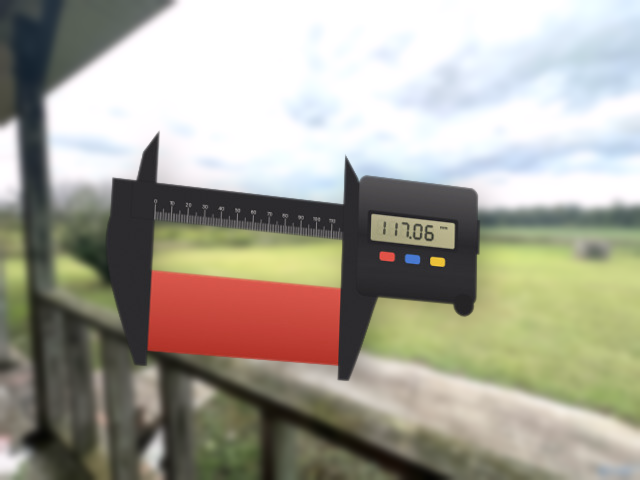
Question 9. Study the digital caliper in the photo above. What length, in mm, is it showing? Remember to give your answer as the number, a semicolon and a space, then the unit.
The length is 117.06; mm
